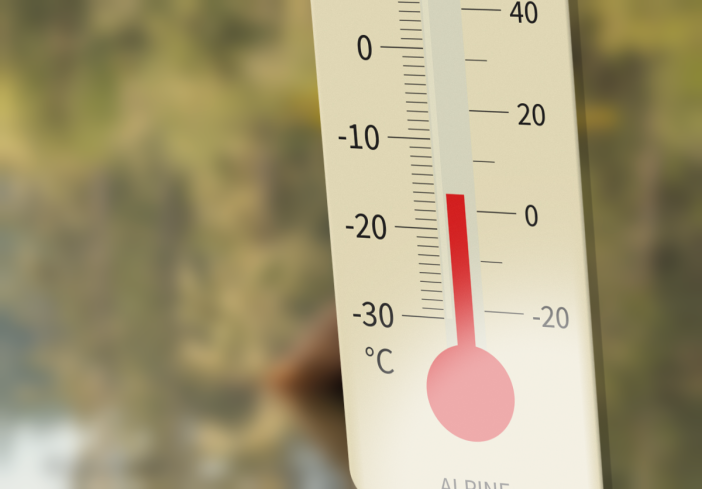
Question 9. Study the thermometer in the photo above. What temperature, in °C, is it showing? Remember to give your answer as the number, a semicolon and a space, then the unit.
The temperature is -16; °C
